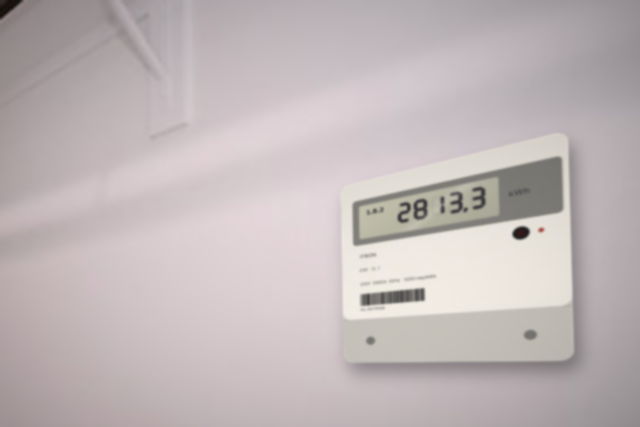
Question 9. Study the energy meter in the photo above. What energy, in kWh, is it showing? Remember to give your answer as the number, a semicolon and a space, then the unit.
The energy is 2813.3; kWh
